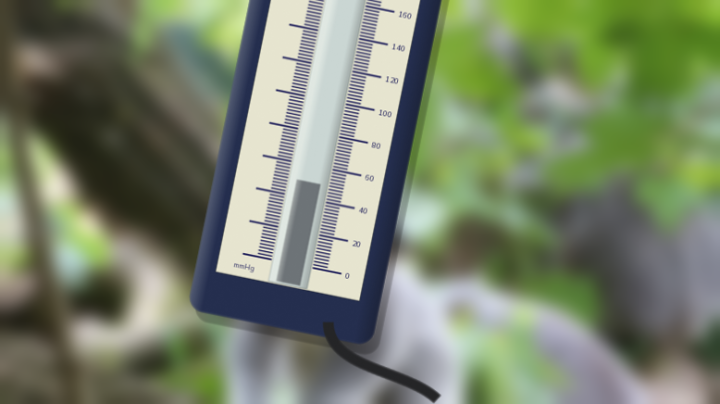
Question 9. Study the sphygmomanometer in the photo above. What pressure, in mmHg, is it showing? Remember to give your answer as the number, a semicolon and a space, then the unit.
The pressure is 50; mmHg
